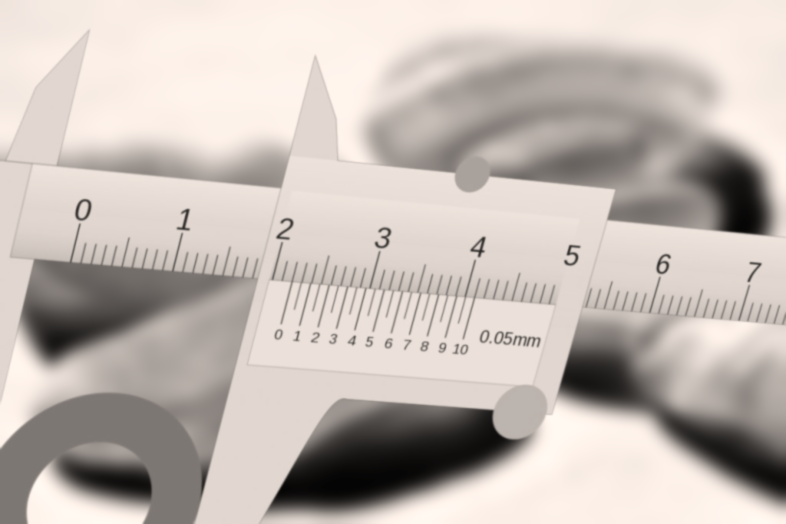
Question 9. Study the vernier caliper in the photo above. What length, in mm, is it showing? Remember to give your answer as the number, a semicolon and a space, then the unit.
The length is 22.0; mm
